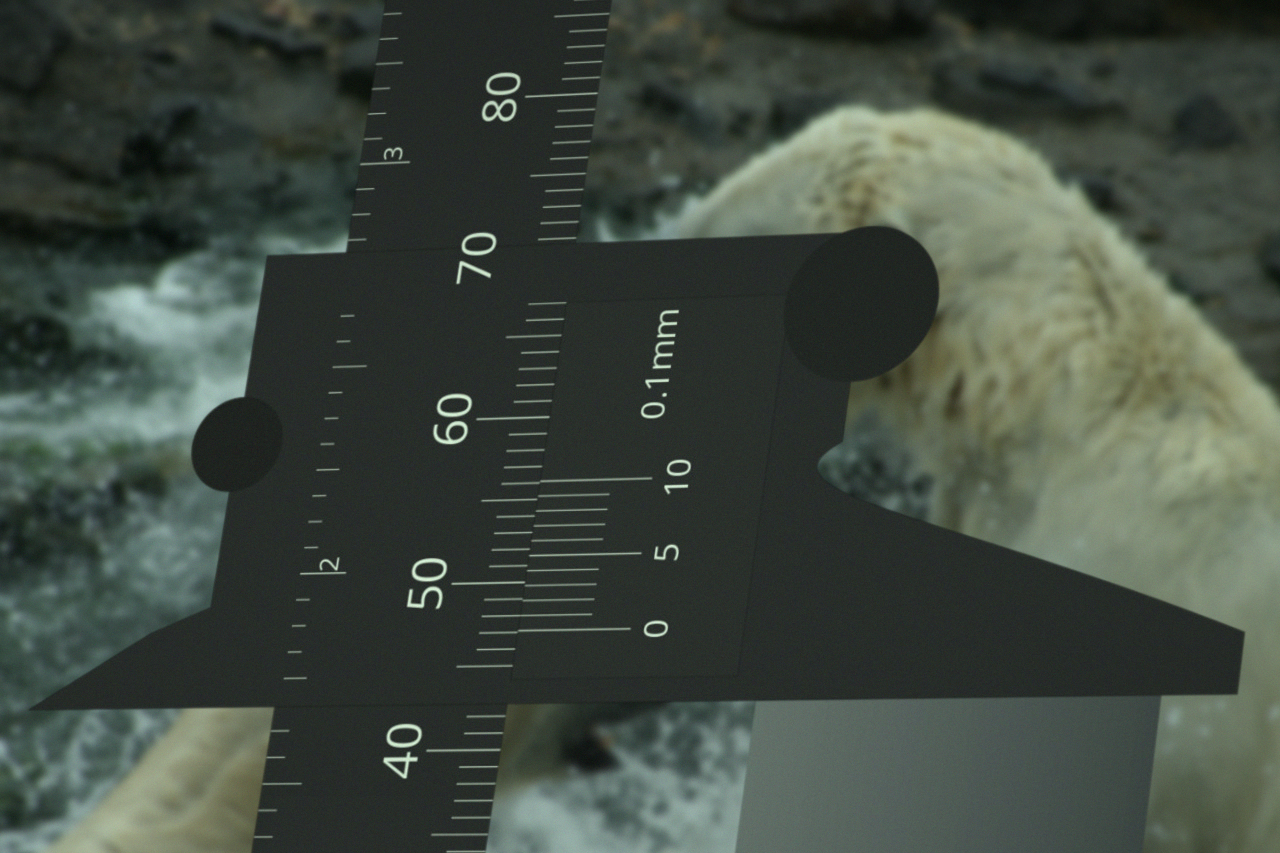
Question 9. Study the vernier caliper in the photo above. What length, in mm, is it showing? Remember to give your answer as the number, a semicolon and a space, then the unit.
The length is 47.1; mm
